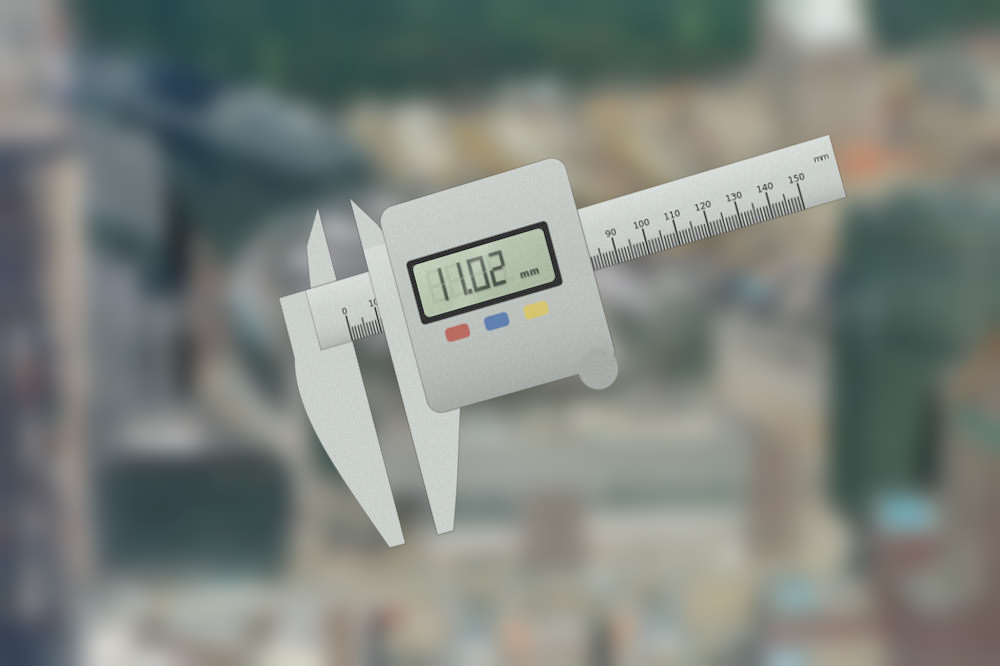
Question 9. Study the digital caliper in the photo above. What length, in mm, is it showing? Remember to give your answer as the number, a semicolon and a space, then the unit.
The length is 11.02; mm
